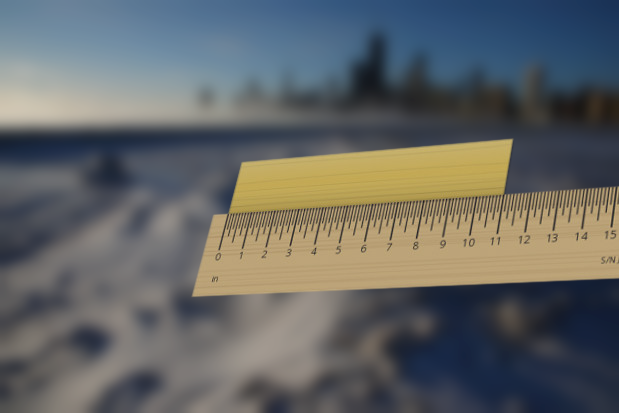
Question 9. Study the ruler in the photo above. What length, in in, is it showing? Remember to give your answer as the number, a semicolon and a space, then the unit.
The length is 11; in
